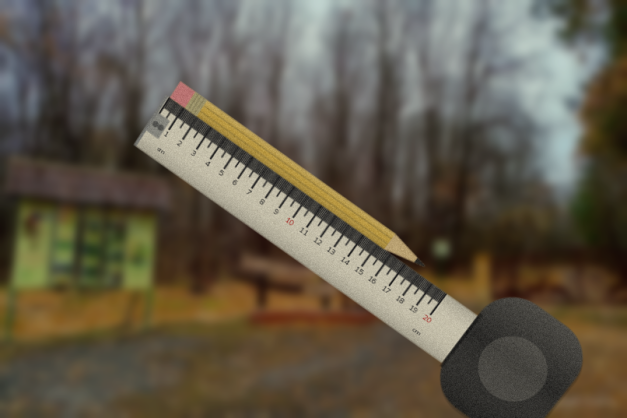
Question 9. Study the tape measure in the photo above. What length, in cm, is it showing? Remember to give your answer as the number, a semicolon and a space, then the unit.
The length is 18; cm
